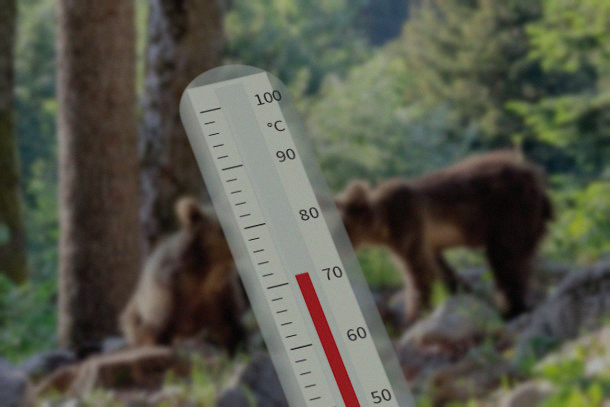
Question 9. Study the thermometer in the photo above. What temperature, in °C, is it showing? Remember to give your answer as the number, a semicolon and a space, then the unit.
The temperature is 71; °C
